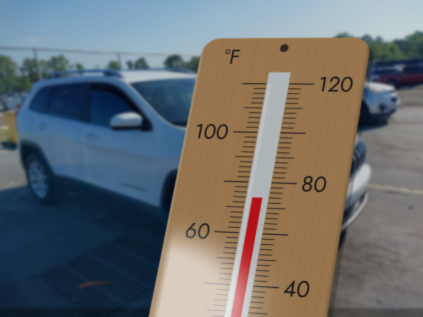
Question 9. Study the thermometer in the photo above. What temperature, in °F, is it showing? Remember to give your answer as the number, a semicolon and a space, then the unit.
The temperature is 74; °F
